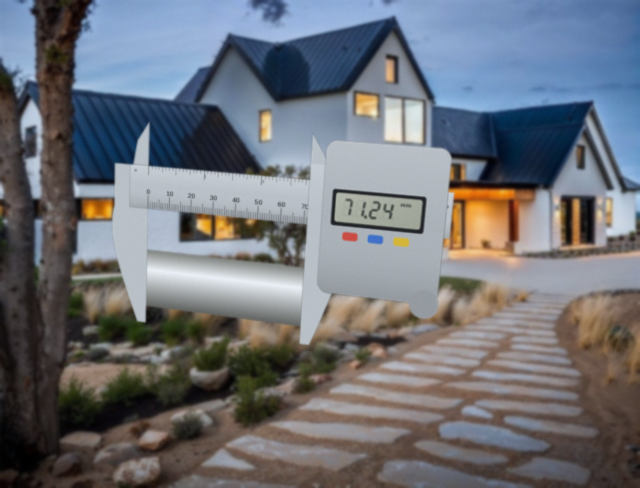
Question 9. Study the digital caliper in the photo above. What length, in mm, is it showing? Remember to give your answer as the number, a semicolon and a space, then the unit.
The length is 71.24; mm
